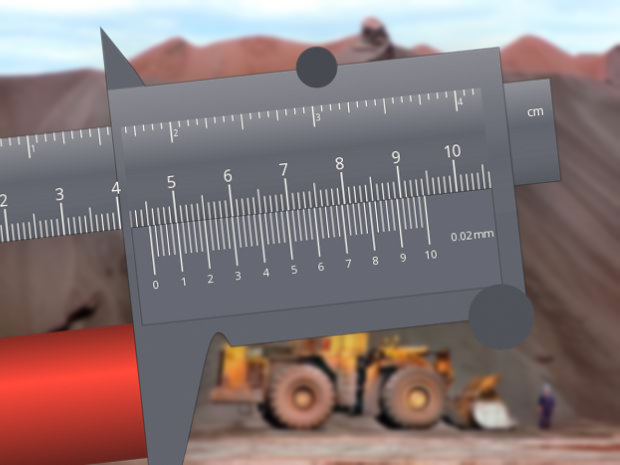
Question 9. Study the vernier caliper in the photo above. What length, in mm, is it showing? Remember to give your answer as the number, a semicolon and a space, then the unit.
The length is 45.2; mm
